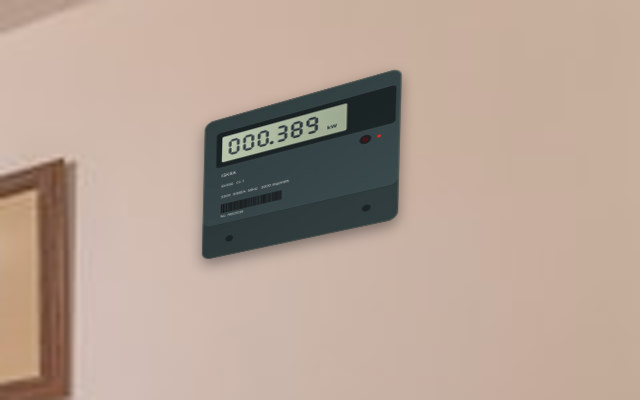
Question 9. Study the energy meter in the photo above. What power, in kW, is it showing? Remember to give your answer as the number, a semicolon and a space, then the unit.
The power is 0.389; kW
